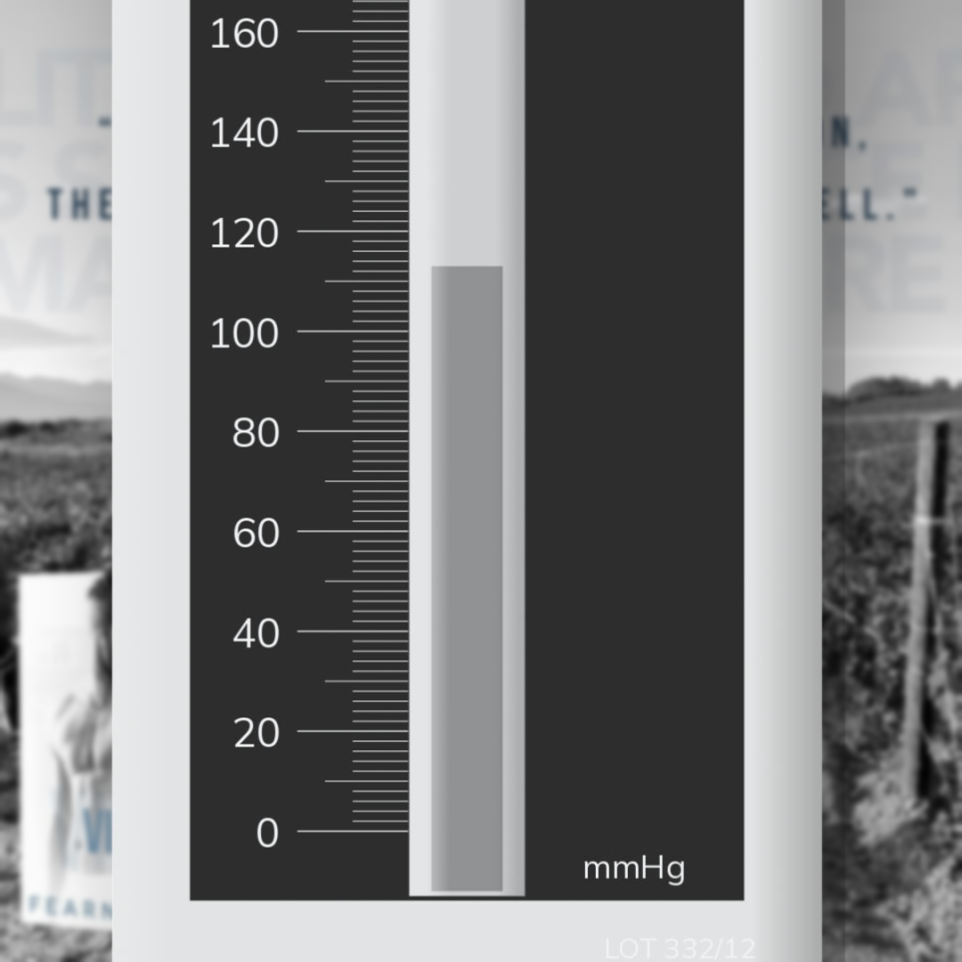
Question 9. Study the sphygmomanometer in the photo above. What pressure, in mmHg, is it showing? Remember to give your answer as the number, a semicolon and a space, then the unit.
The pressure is 113; mmHg
